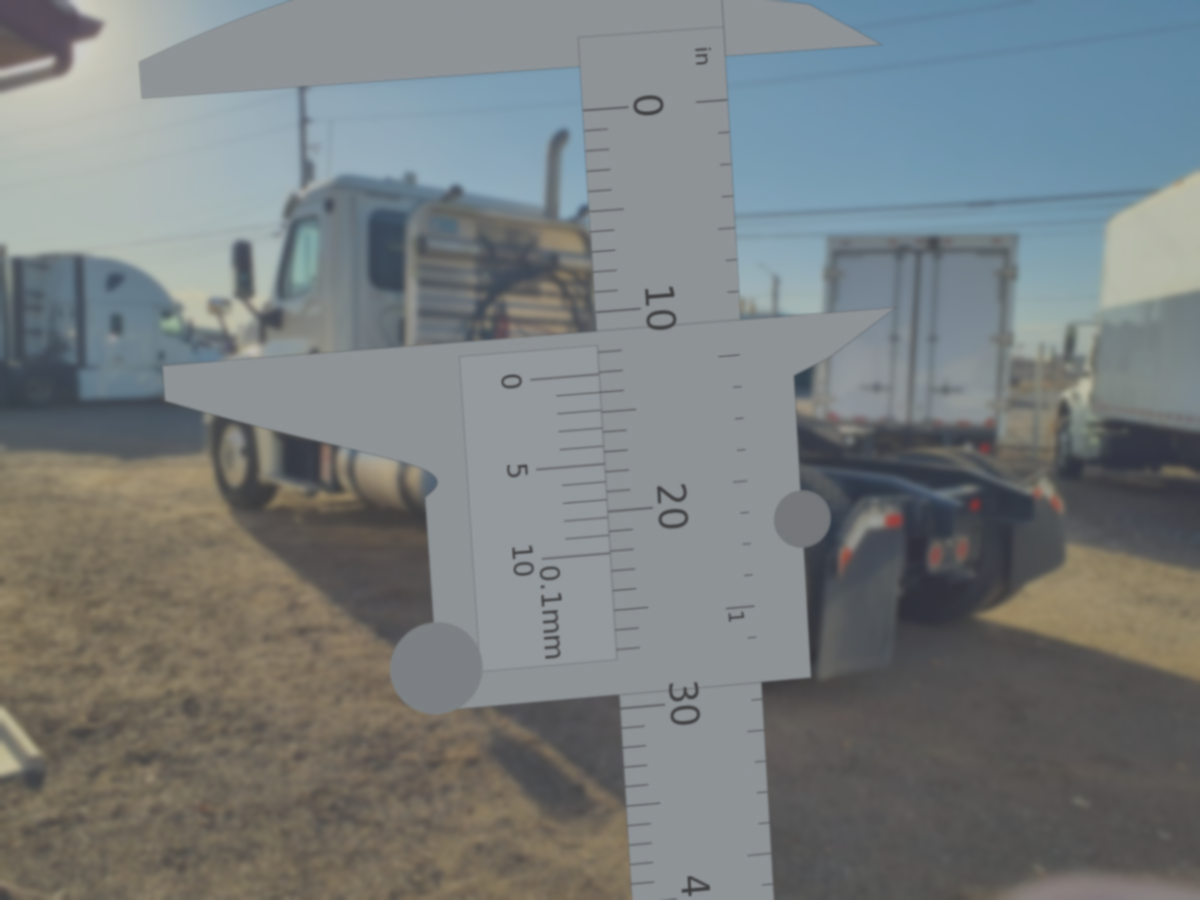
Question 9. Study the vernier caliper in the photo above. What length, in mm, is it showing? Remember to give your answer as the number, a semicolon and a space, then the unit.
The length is 13.1; mm
